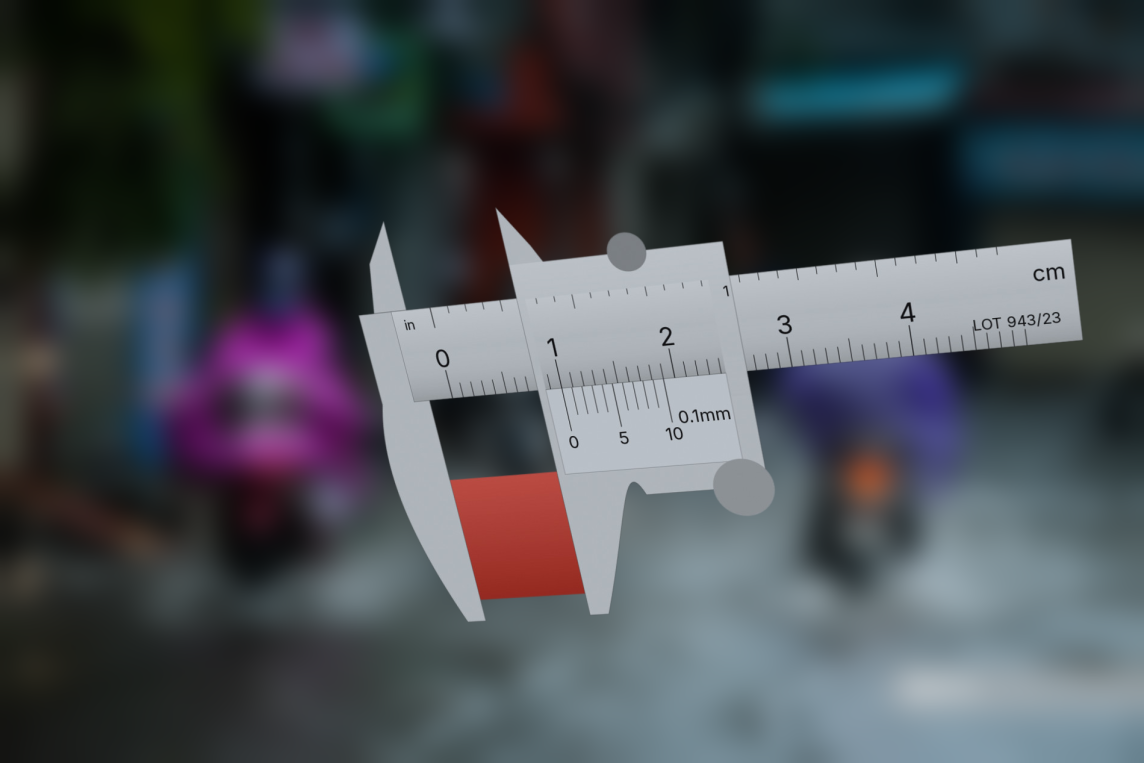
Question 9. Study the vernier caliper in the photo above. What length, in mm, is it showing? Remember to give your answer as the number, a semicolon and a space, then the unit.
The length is 10.0; mm
